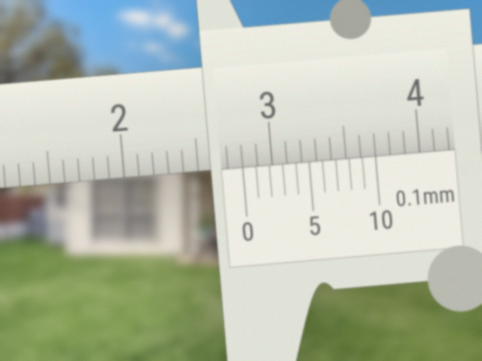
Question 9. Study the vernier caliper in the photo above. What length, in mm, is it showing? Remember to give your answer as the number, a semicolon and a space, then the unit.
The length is 28.0; mm
